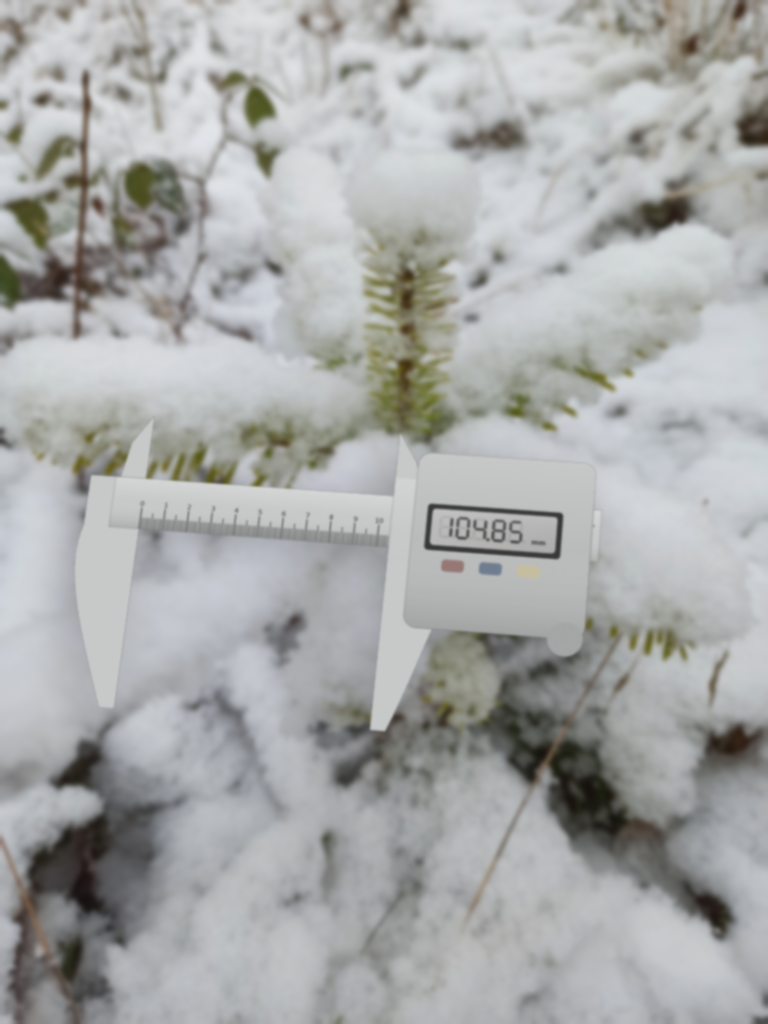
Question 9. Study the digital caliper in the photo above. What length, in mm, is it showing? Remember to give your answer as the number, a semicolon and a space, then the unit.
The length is 104.85; mm
